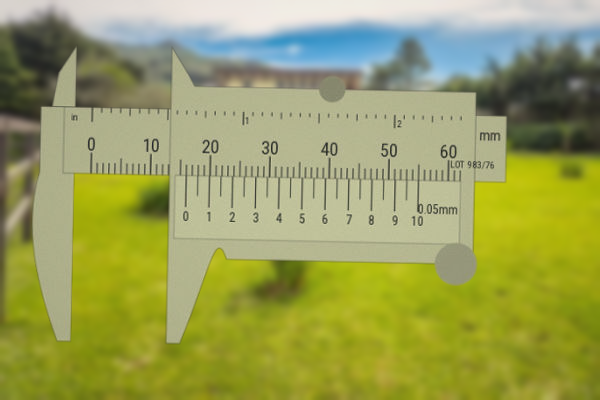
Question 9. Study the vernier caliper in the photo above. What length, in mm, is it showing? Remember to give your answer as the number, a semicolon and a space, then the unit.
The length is 16.0; mm
